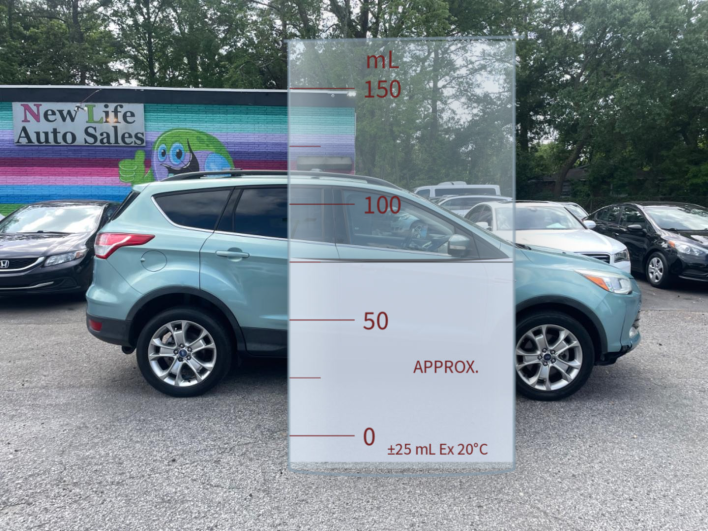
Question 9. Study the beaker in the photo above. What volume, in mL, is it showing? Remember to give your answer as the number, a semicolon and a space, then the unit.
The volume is 75; mL
